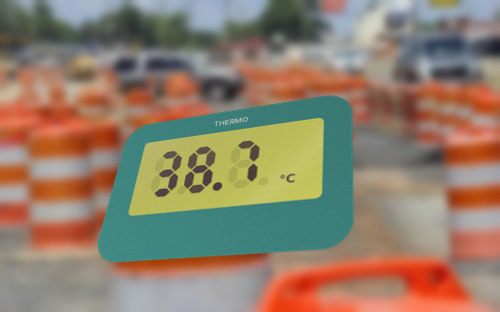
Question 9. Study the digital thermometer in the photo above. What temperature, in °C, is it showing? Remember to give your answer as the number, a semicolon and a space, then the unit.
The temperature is 38.7; °C
